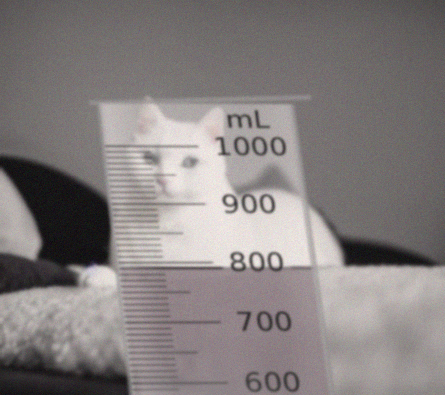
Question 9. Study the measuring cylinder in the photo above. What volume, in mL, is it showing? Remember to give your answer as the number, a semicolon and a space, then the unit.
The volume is 790; mL
